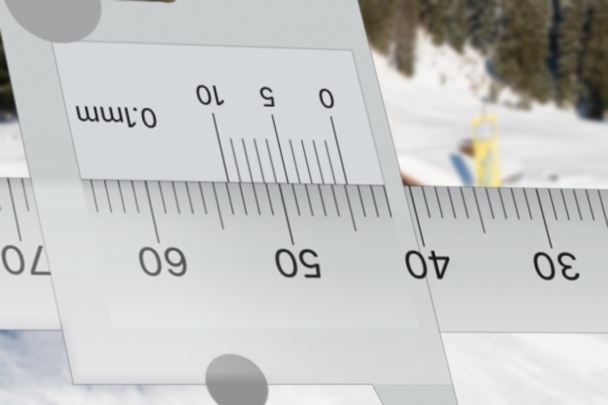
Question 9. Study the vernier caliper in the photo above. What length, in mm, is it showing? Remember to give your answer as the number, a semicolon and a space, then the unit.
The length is 44.8; mm
